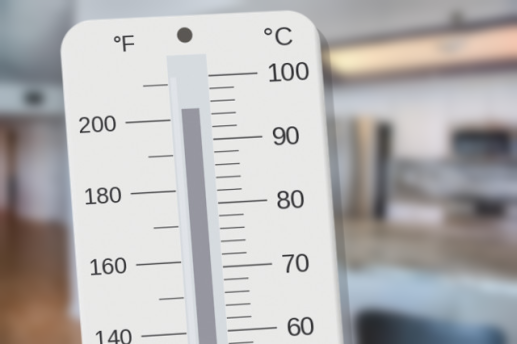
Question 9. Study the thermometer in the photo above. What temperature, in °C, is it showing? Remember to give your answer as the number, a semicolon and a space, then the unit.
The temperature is 95; °C
